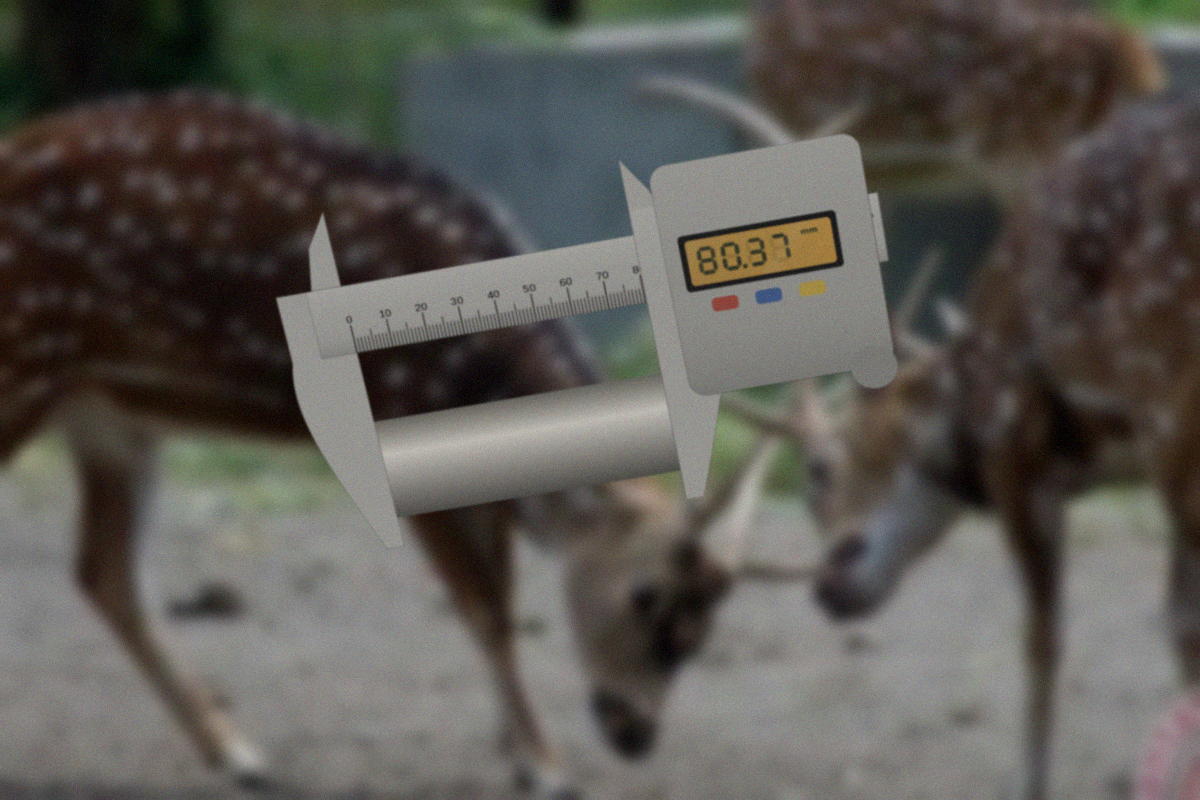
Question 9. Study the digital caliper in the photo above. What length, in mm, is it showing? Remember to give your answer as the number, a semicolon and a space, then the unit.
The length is 80.37; mm
